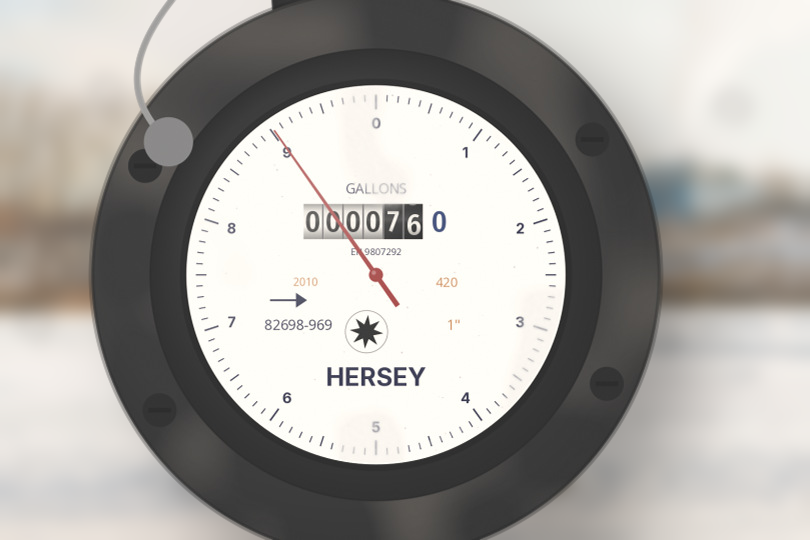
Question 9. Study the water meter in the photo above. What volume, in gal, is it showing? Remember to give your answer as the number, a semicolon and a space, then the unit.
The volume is 759.0; gal
